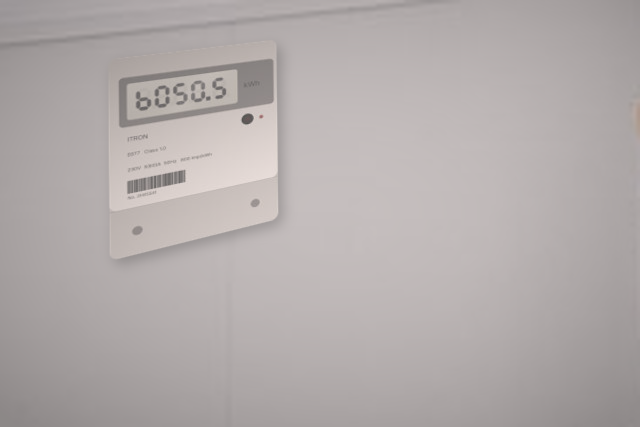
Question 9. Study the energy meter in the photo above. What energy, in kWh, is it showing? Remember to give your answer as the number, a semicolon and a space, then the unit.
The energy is 6050.5; kWh
